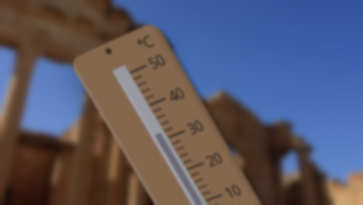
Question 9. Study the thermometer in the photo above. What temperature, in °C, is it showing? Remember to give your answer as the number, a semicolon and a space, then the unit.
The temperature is 32; °C
